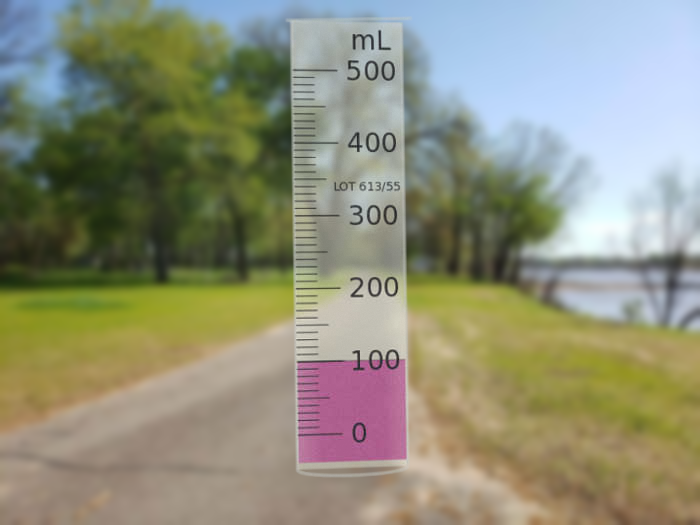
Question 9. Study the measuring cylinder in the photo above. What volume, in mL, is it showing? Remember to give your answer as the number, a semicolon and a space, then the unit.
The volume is 100; mL
